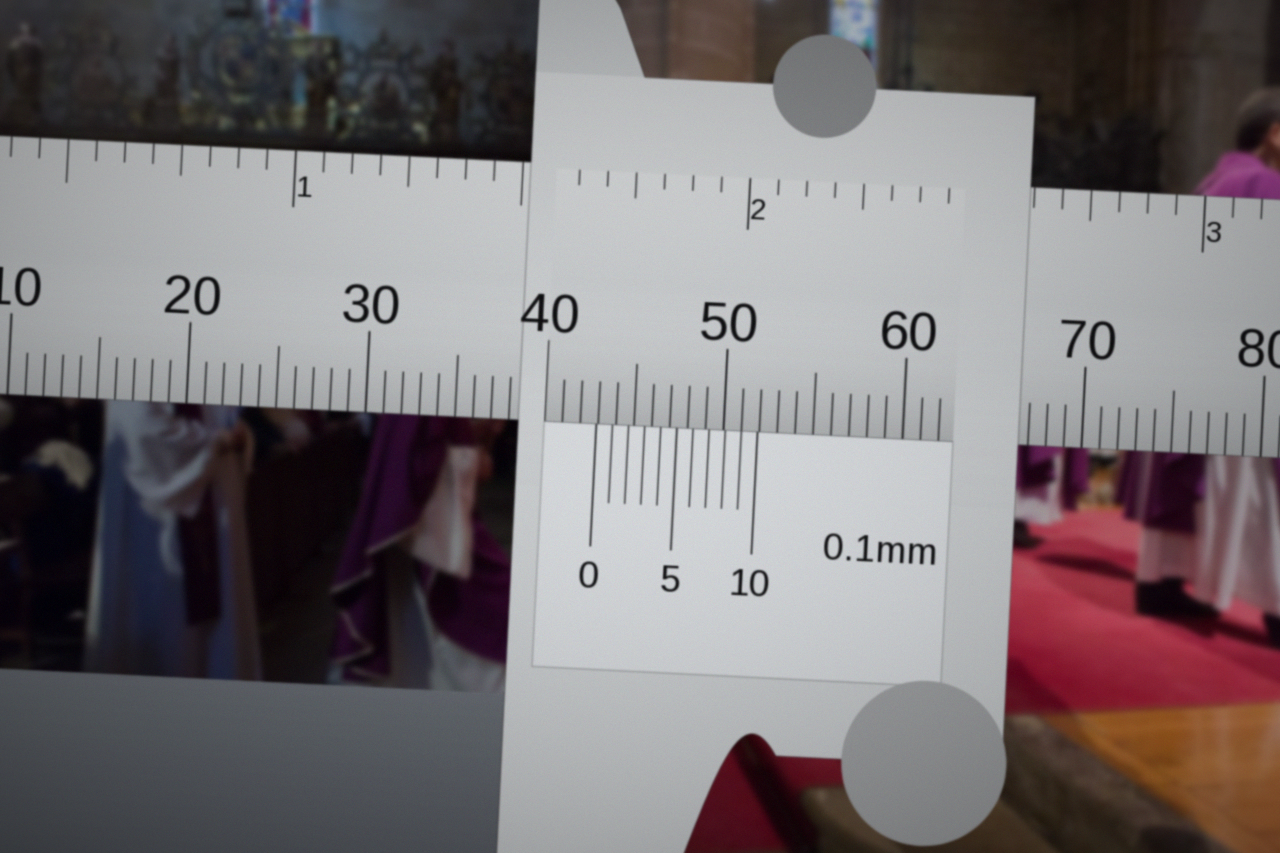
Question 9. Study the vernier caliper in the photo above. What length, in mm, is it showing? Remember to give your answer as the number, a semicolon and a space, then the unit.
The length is 42.9; mm
